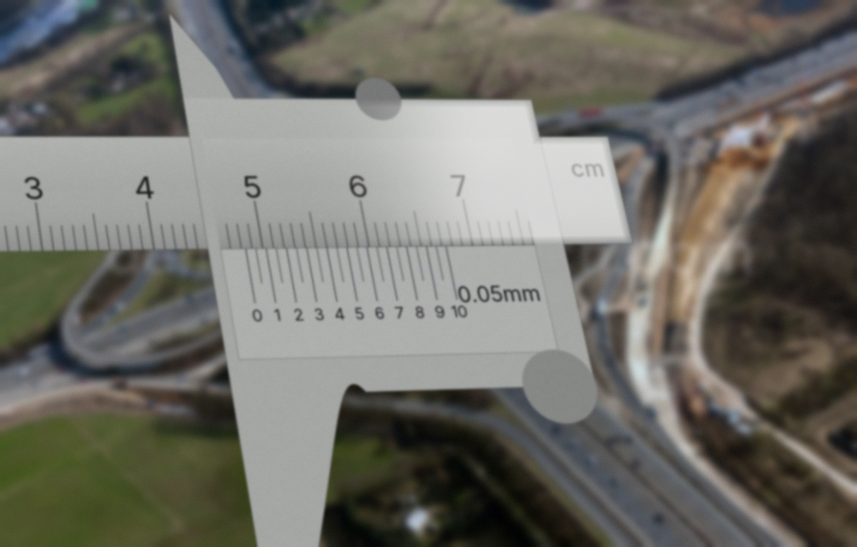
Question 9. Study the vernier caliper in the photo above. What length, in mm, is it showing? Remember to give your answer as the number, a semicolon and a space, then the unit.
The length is 48.4; mm
